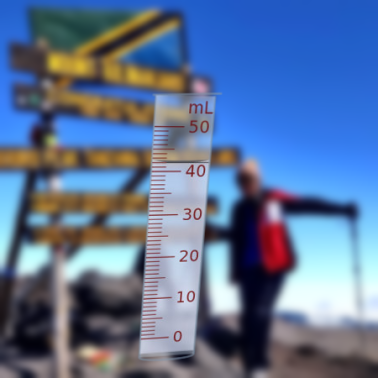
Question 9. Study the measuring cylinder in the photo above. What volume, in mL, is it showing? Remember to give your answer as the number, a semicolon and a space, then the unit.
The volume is 42; mL
